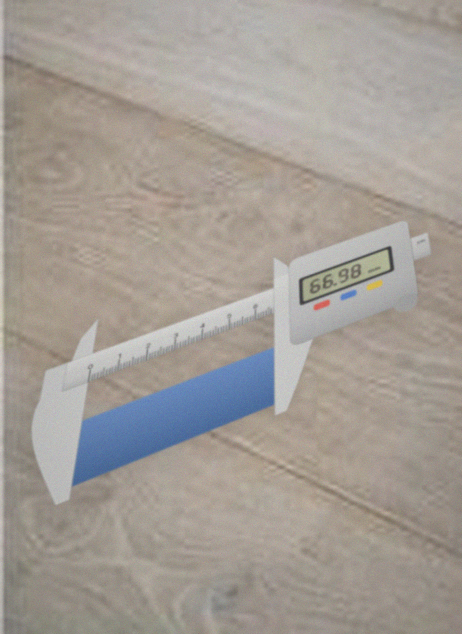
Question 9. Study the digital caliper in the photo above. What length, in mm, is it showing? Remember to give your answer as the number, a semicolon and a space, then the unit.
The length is 66.98; mm
